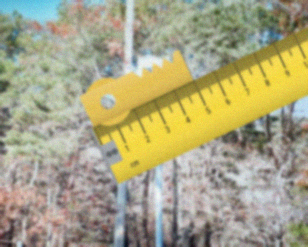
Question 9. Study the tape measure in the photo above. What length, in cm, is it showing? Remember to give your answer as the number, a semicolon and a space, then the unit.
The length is 5; cm
